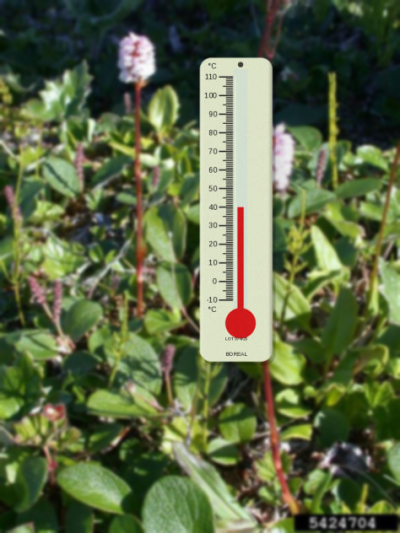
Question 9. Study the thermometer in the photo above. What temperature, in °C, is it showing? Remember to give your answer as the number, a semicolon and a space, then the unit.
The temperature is 40; °C
